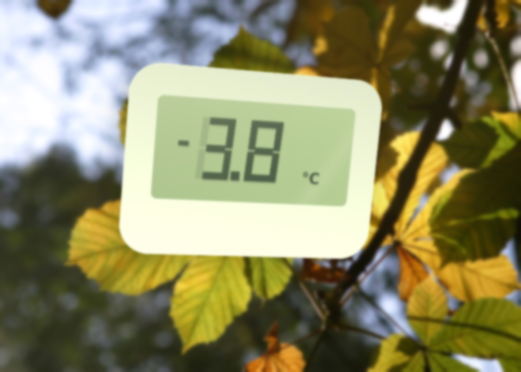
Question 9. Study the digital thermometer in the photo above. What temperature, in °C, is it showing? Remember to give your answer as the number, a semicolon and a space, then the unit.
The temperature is -3.8; °C
